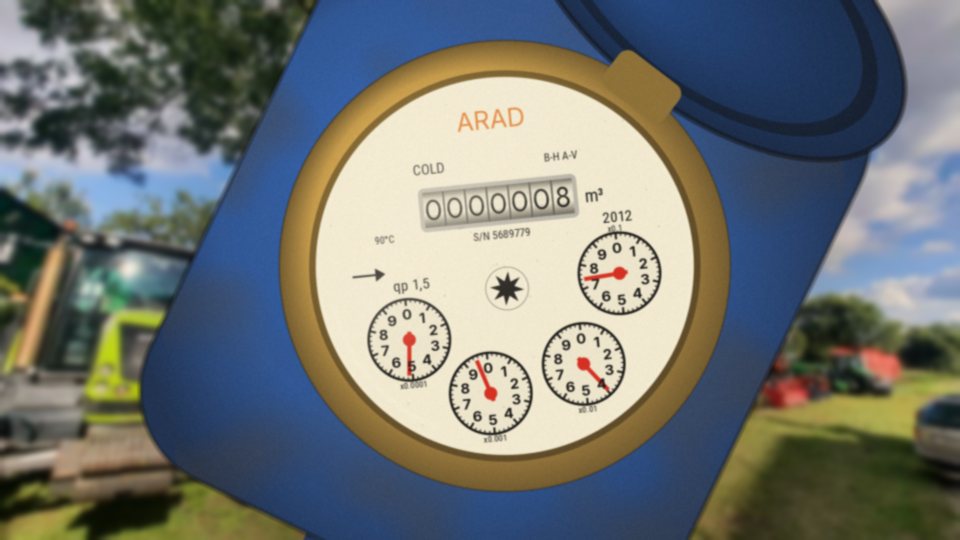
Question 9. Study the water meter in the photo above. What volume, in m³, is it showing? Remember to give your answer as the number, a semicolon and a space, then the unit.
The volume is 8.7395; m³
